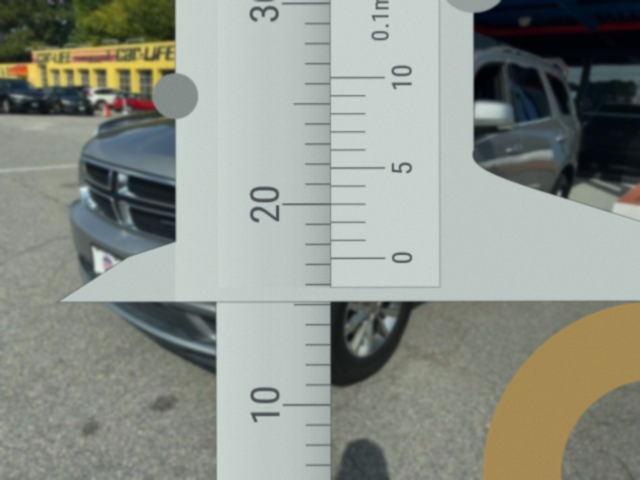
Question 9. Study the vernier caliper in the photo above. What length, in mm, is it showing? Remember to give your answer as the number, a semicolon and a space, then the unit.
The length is 17.3; mm
